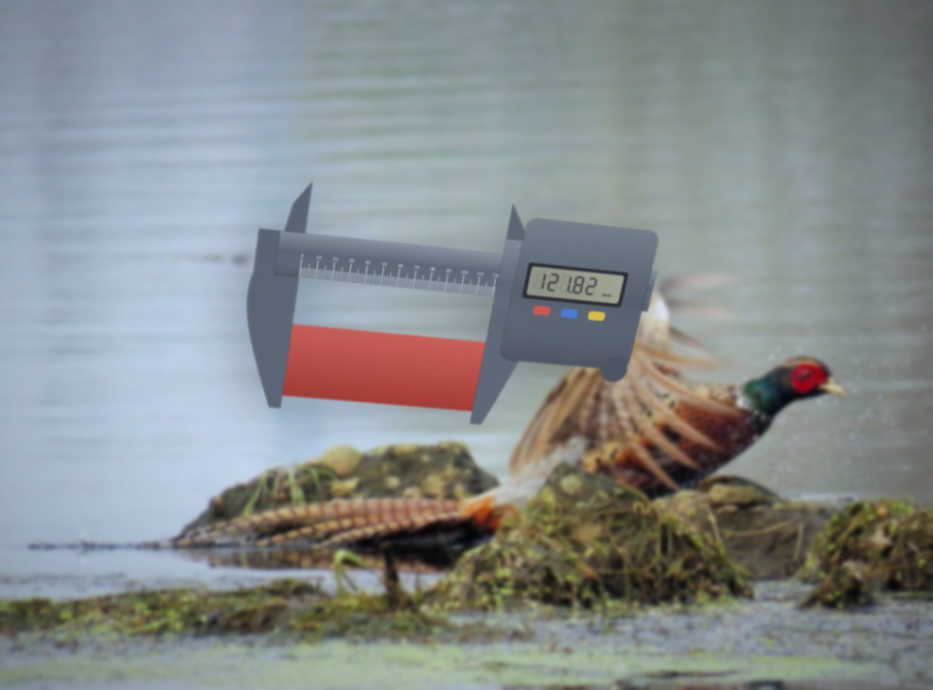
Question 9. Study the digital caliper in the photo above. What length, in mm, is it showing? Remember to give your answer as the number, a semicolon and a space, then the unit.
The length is 121.82; mm
